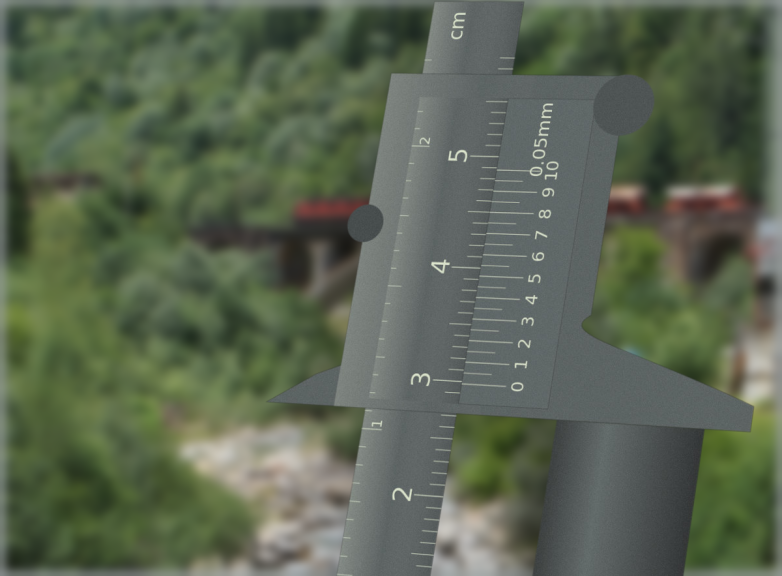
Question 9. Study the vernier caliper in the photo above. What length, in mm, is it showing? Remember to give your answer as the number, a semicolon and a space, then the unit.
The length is 29.8; mm
